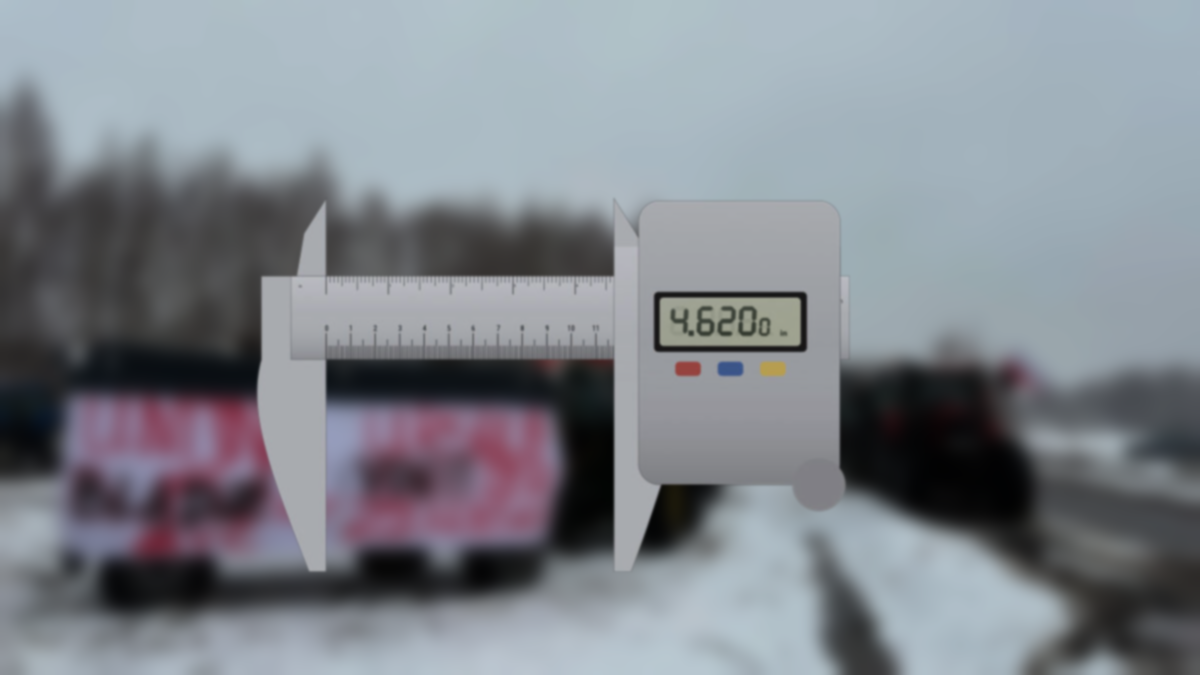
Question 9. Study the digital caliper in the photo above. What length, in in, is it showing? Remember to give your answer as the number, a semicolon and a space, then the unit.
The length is 4.6200; in
